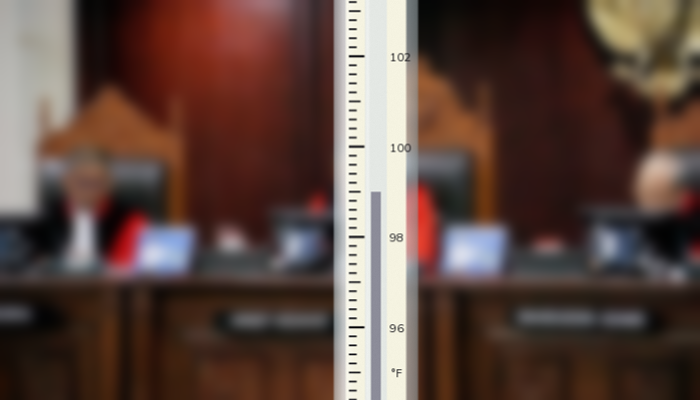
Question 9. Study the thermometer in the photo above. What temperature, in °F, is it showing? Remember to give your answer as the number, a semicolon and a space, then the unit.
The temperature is 99; °F
